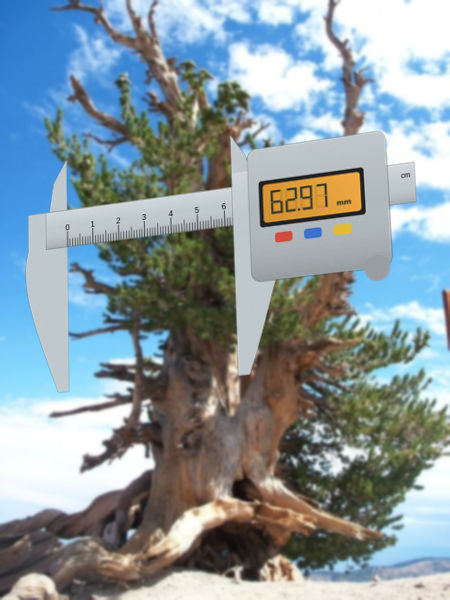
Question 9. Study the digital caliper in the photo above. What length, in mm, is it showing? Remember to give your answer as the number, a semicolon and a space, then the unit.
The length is 62.97; mm
